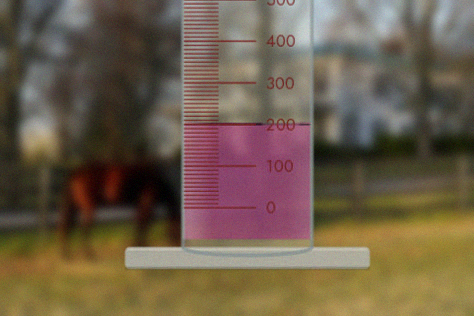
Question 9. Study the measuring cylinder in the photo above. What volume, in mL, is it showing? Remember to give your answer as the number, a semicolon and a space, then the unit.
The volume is 200; mL
